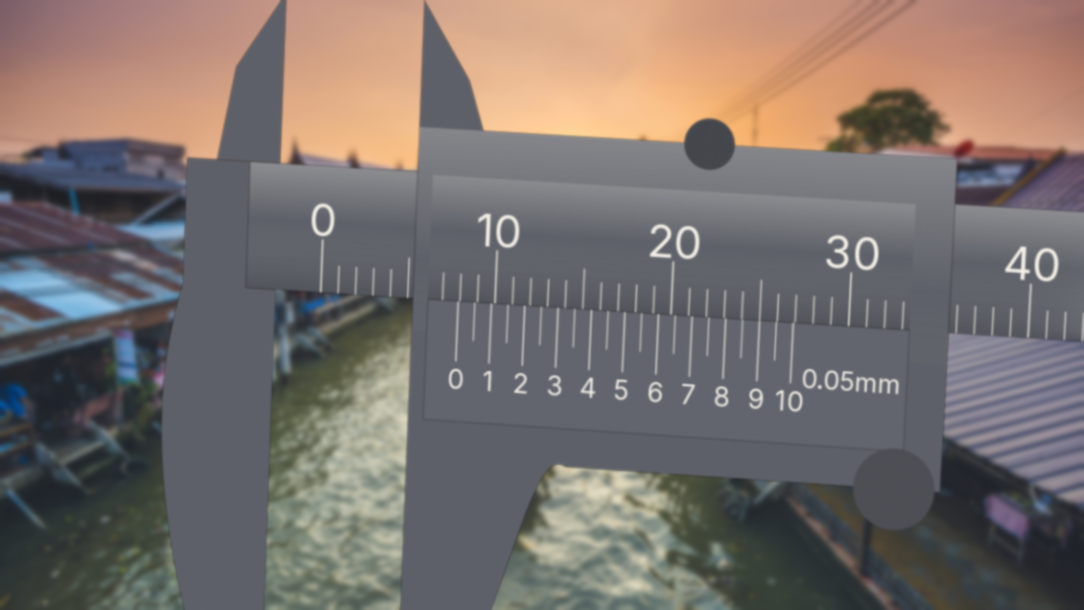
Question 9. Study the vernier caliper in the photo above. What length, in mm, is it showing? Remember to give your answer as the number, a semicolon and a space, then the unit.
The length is 7.9; mm
